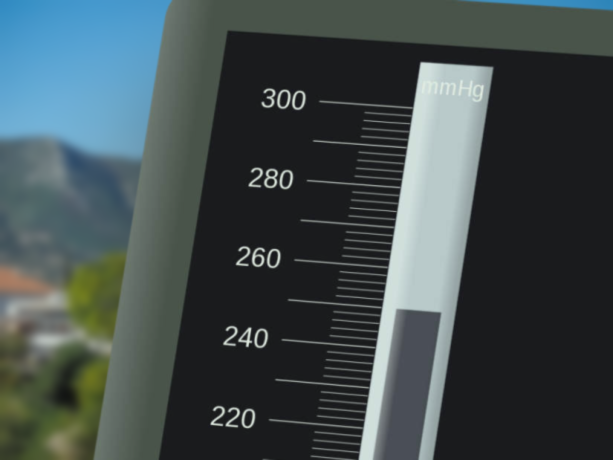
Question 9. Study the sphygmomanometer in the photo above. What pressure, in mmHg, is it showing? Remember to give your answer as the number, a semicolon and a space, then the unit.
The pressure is 250; mmHg
